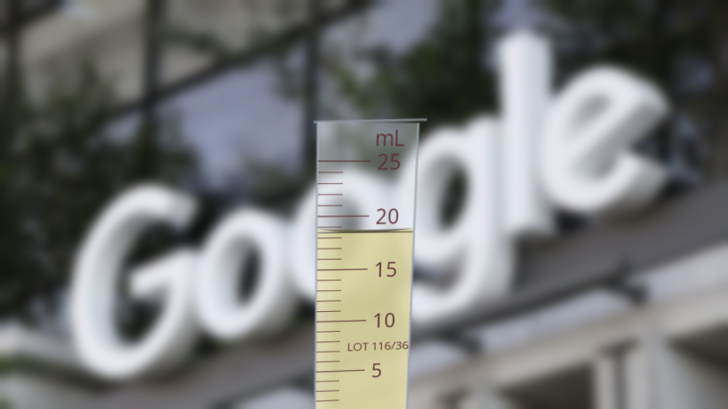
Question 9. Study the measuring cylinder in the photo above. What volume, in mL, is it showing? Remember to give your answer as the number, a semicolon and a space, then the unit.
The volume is 18.5; mL
